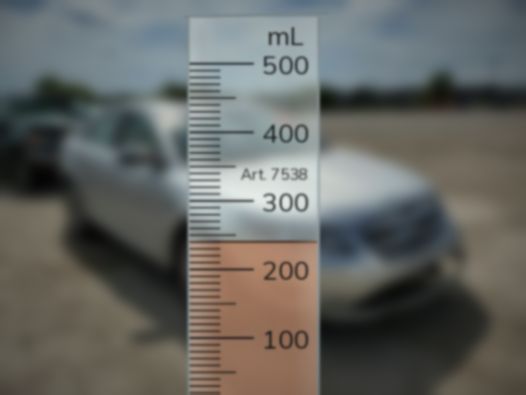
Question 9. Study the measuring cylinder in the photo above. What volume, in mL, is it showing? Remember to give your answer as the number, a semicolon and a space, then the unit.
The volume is 240; mL
